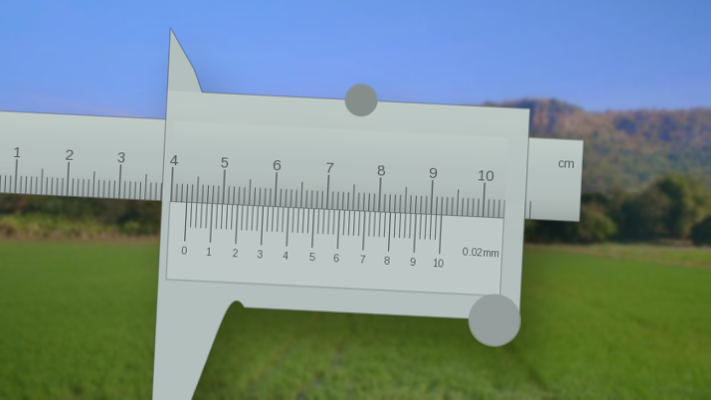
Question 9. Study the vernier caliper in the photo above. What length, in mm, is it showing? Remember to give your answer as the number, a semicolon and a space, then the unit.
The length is 43.0; mm
